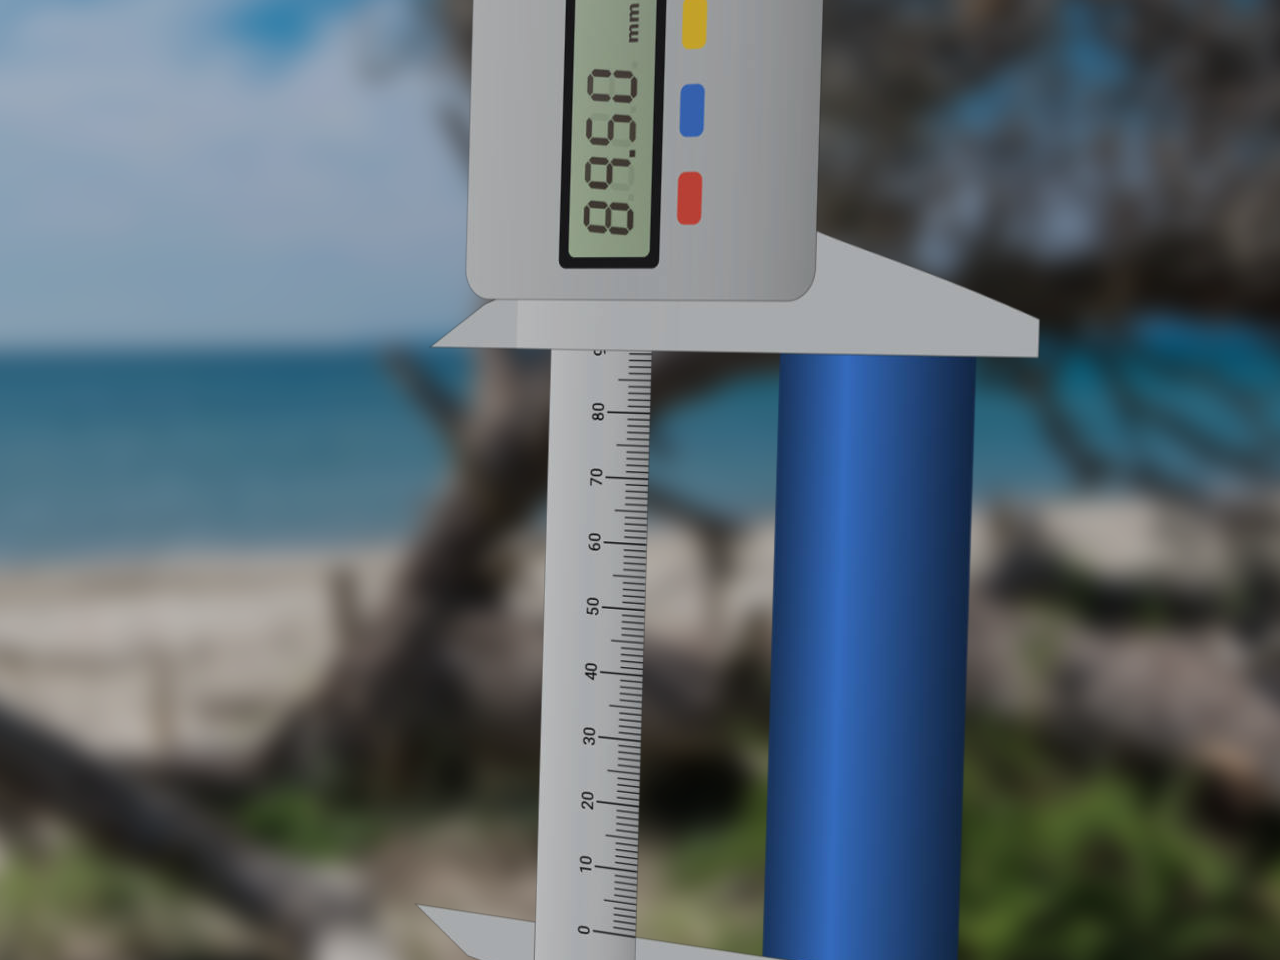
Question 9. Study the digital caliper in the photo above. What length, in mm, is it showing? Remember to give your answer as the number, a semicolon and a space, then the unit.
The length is 89.50; mm
